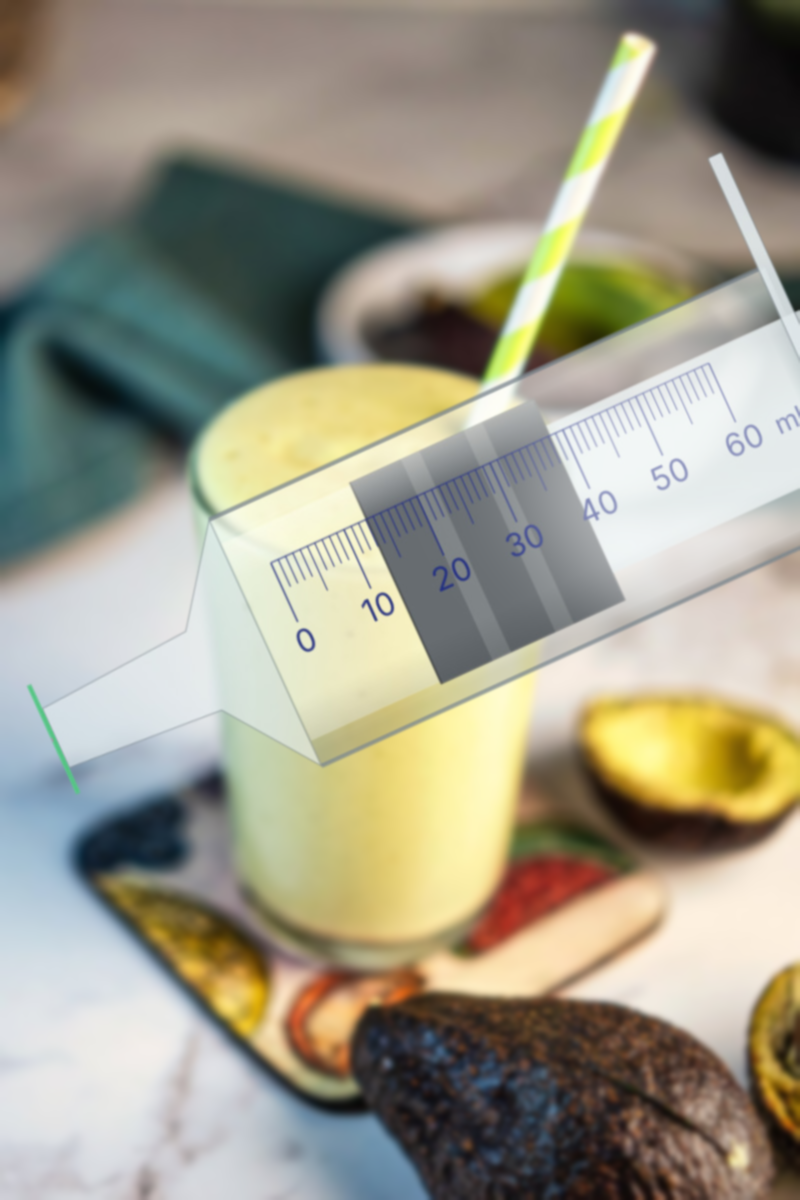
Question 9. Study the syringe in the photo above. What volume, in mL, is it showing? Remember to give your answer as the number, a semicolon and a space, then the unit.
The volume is 13; mL
